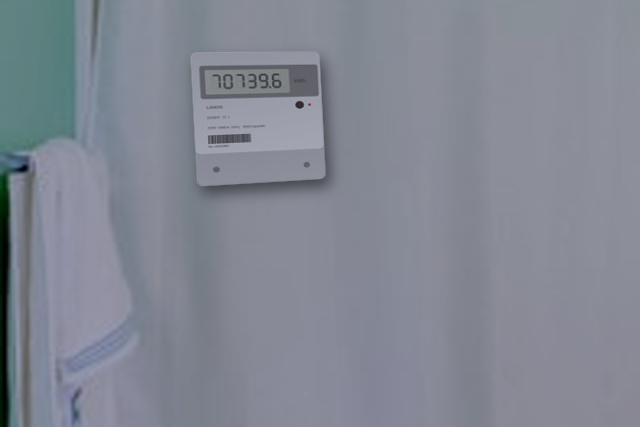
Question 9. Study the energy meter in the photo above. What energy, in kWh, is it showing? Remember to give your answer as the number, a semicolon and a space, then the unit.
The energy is 70739.6; kWh
